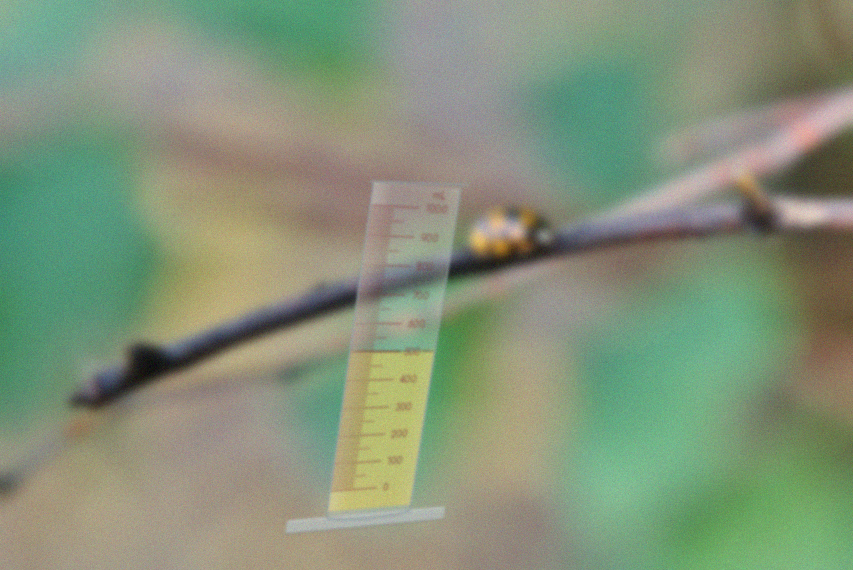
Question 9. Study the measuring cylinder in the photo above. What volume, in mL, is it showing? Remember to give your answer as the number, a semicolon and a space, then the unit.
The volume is 500; mL
